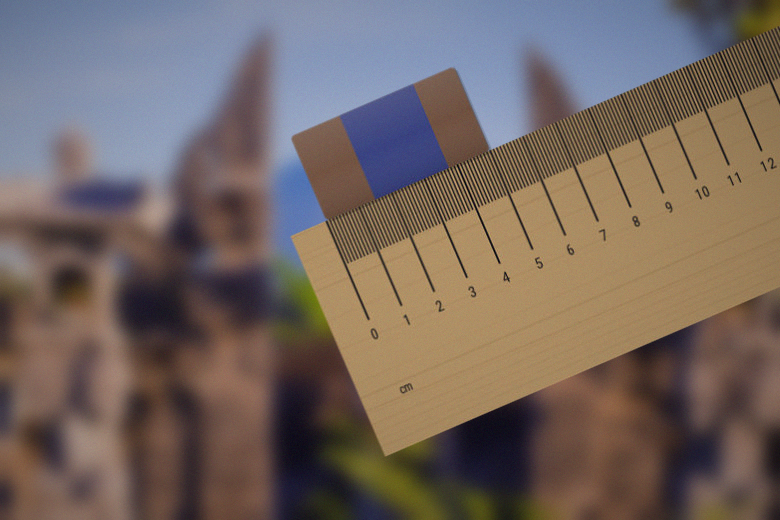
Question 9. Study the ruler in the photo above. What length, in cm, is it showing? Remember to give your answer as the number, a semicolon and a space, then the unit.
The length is 5; cm
